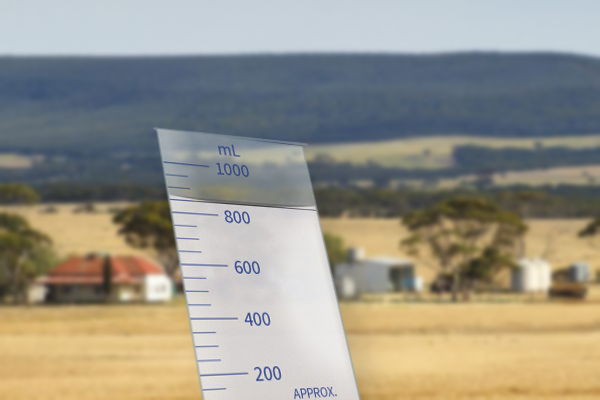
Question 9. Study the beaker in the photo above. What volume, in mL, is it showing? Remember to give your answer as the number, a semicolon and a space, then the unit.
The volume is 850; mL
